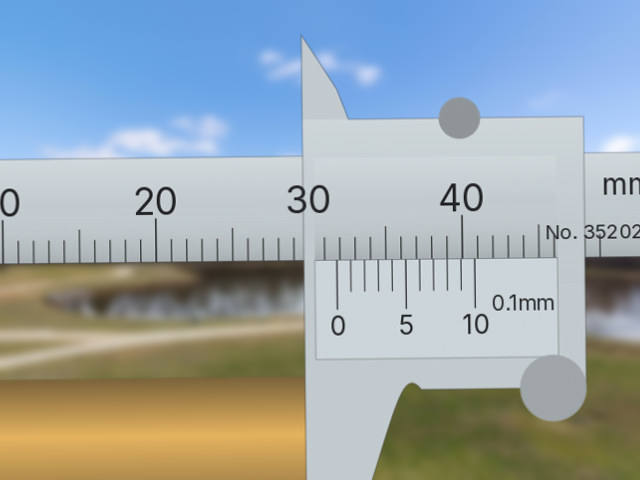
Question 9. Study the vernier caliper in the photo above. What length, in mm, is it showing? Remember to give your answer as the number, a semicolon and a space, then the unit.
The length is 31.8; mm
